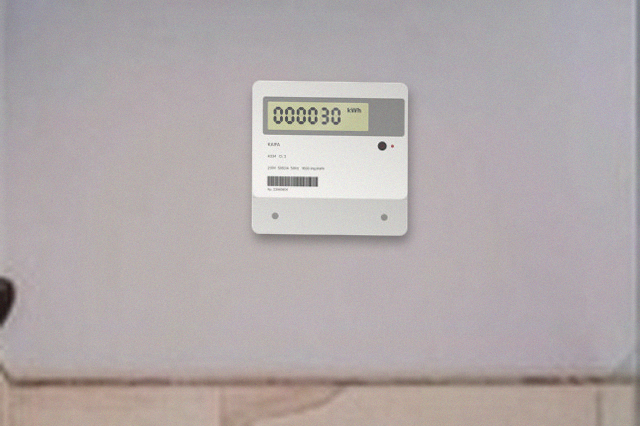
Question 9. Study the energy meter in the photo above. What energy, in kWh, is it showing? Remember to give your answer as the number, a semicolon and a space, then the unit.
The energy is 30; kWh
